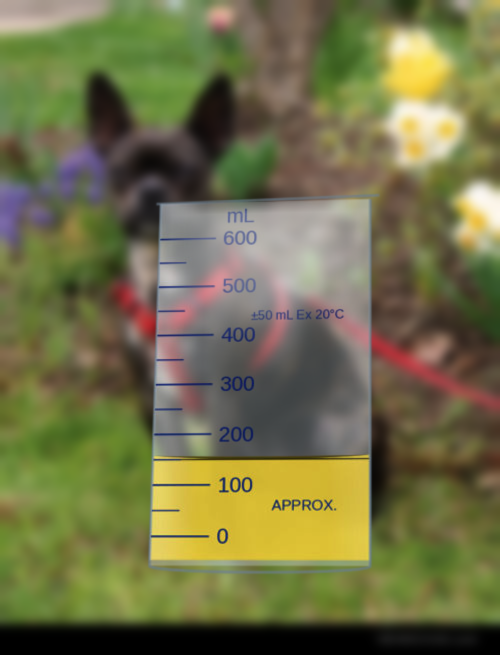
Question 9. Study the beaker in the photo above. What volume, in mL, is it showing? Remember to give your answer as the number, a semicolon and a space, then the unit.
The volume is 150; mL
